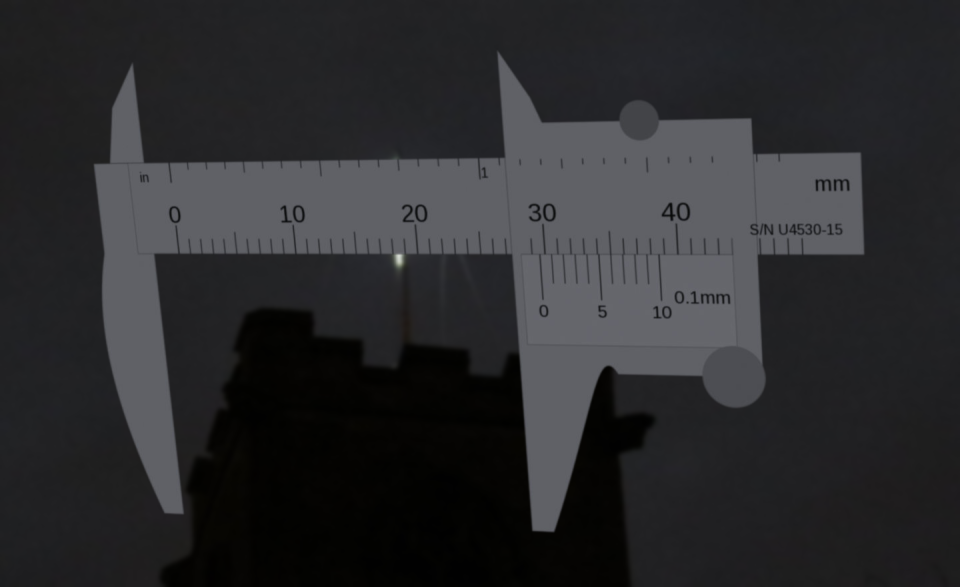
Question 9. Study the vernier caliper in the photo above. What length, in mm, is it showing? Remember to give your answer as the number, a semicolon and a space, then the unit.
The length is 29.6; mm
